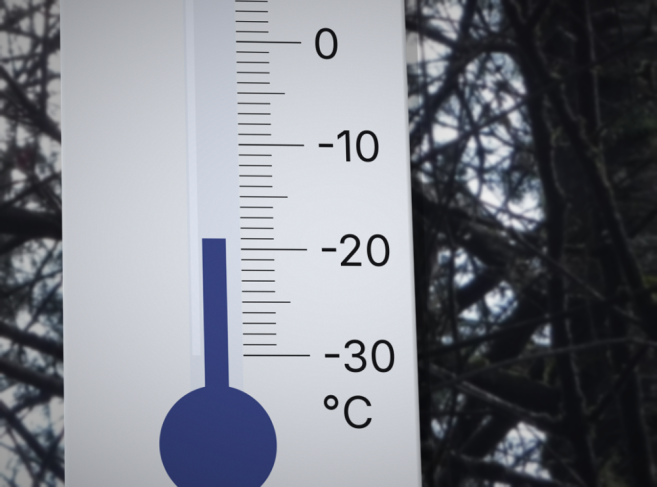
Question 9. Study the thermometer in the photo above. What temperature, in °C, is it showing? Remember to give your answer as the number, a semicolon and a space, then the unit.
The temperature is -19; °C
